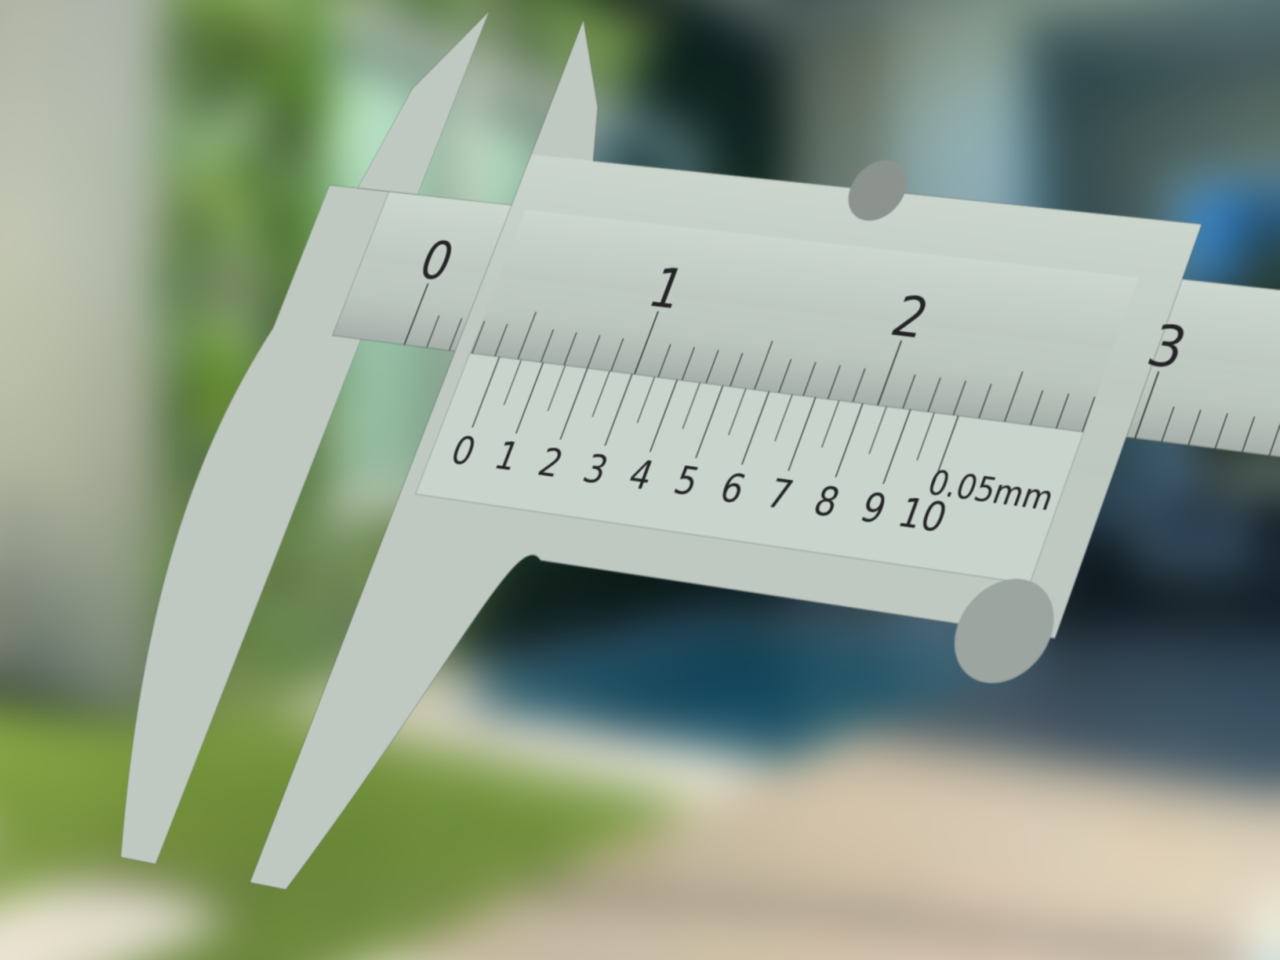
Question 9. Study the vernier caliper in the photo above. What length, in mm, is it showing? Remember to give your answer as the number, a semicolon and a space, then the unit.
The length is 4.2; mm
